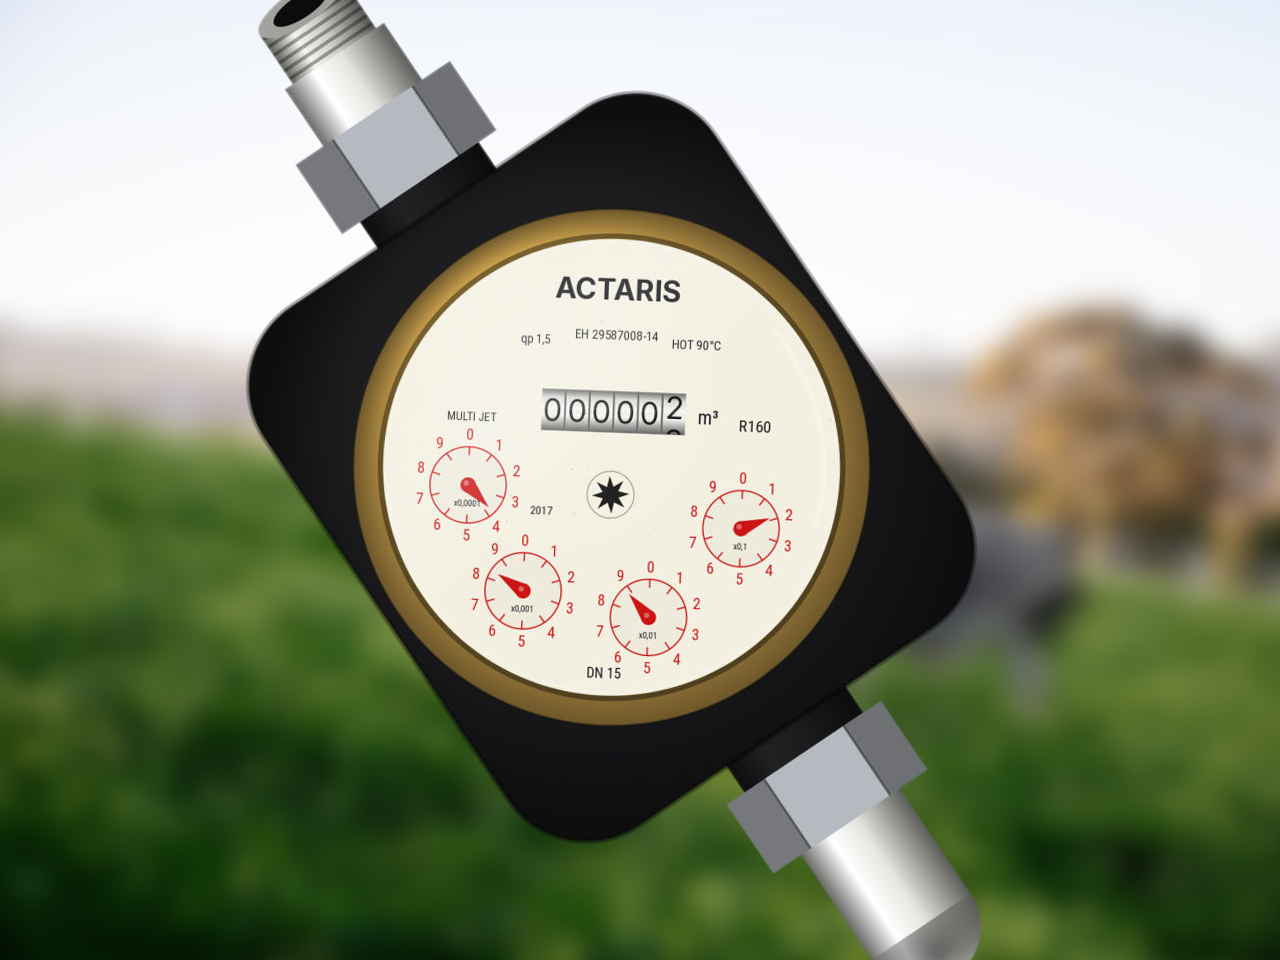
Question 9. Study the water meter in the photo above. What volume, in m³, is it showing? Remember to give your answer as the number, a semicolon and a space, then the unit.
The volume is 2.1883; m³
